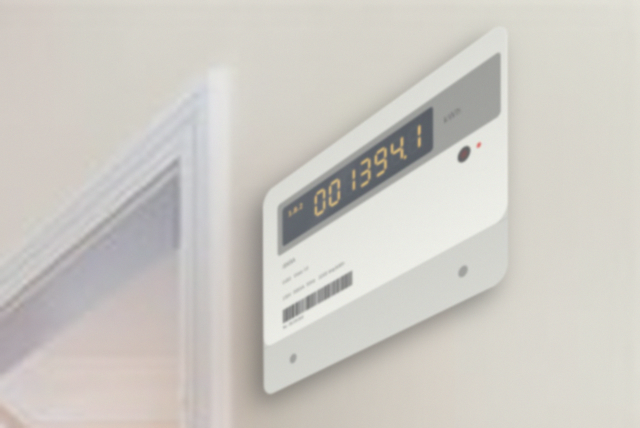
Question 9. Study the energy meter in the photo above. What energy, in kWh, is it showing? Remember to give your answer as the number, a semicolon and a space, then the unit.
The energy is 1394.1; kWh
